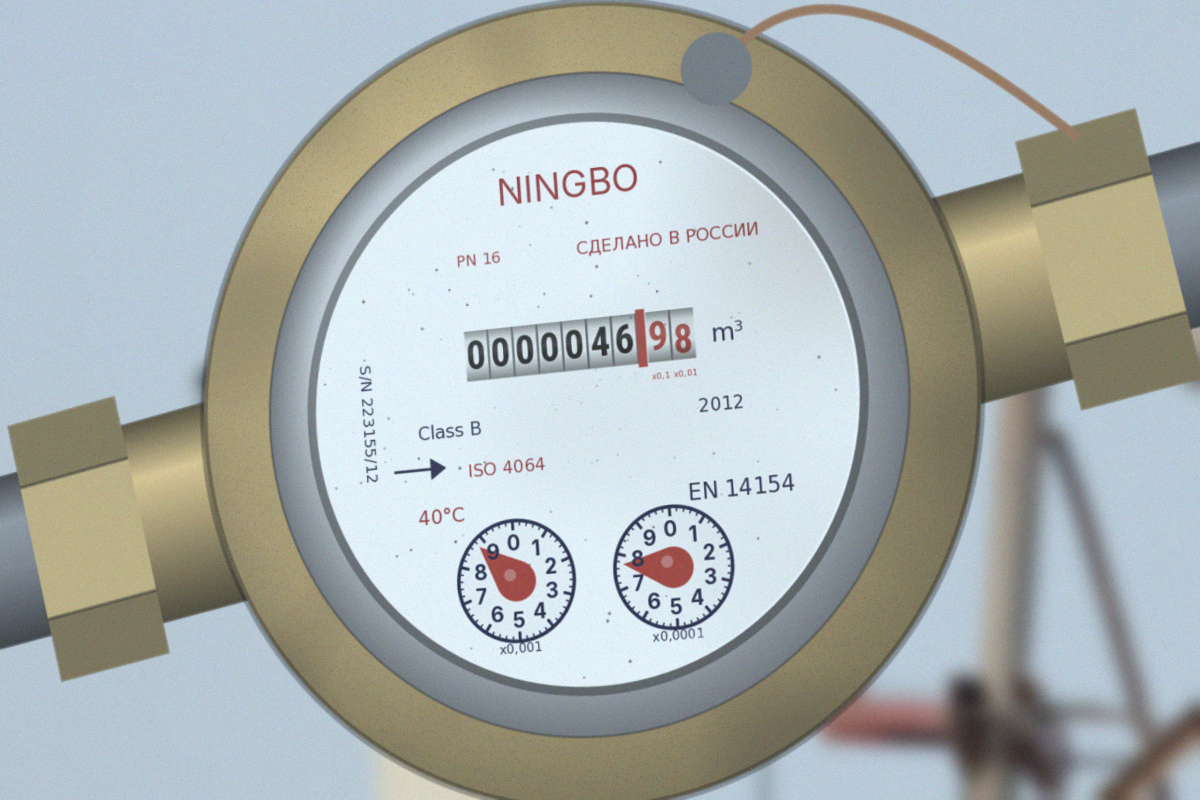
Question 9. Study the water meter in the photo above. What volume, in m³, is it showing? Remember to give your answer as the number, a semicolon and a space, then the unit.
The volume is 46.9787; m³
